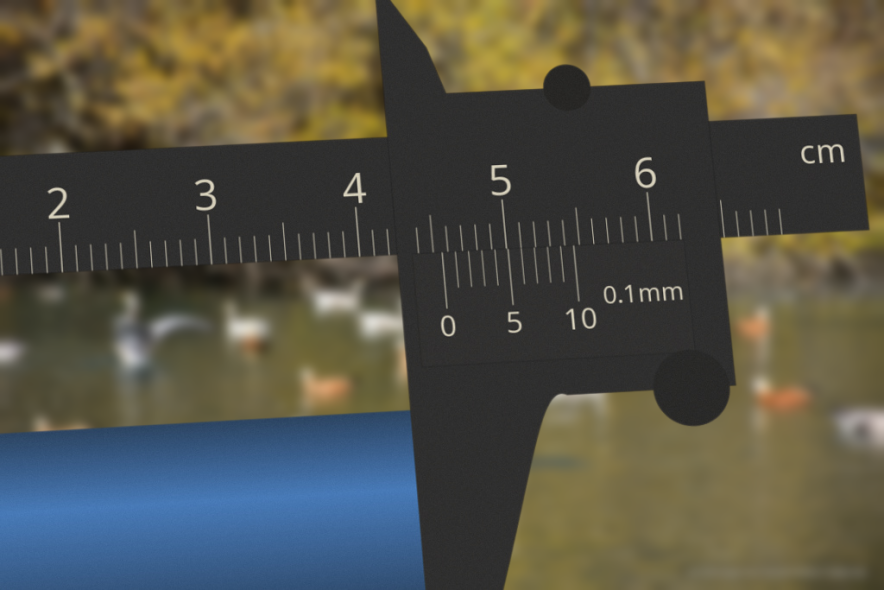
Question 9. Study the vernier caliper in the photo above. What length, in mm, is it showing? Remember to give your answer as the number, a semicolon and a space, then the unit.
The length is 45.6; mm
